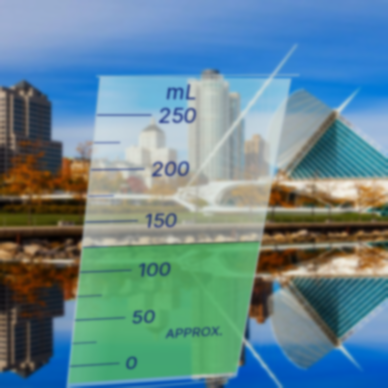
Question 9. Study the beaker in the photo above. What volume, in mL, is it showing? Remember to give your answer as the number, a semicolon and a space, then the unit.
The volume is 125; mL
